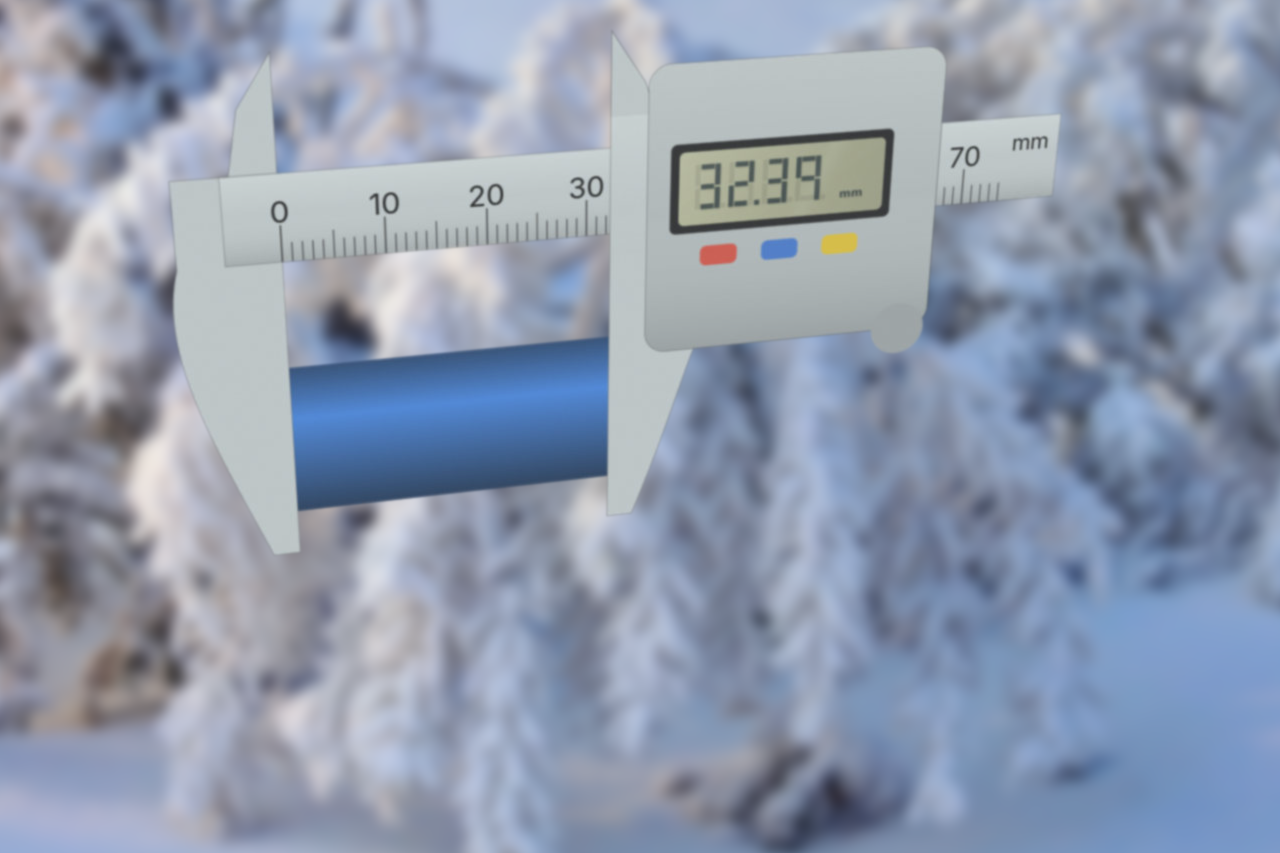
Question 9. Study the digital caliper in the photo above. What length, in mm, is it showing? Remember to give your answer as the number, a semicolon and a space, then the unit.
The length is 32.39; mm
